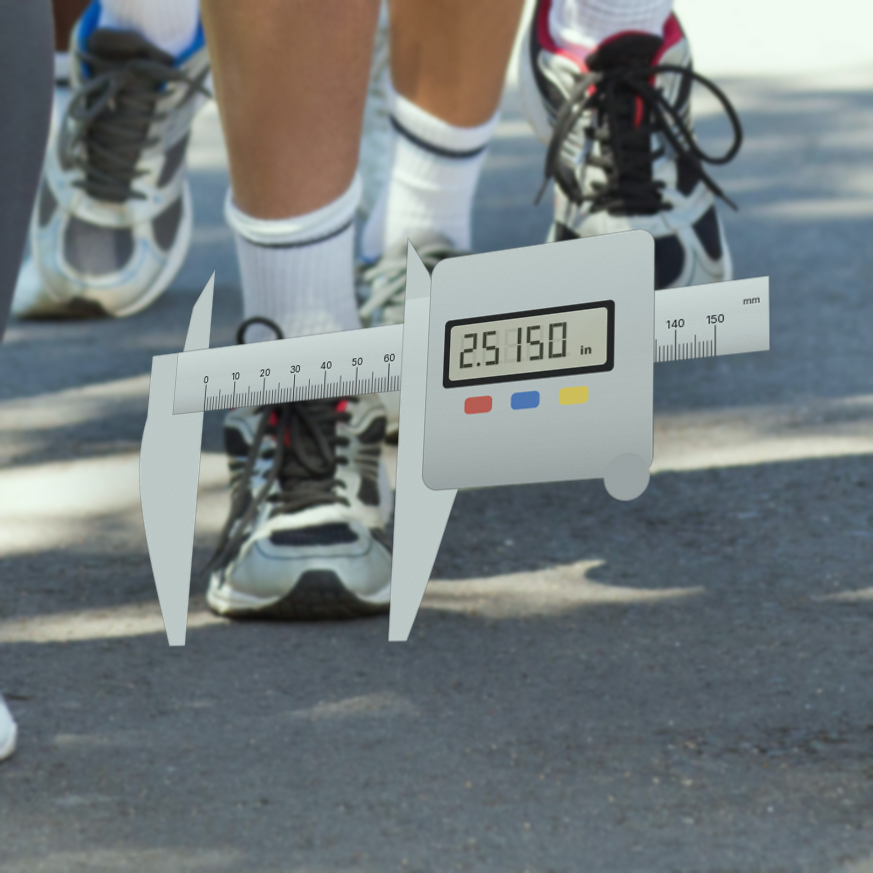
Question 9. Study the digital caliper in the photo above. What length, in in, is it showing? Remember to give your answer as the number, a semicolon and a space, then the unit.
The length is 2.5150; in
